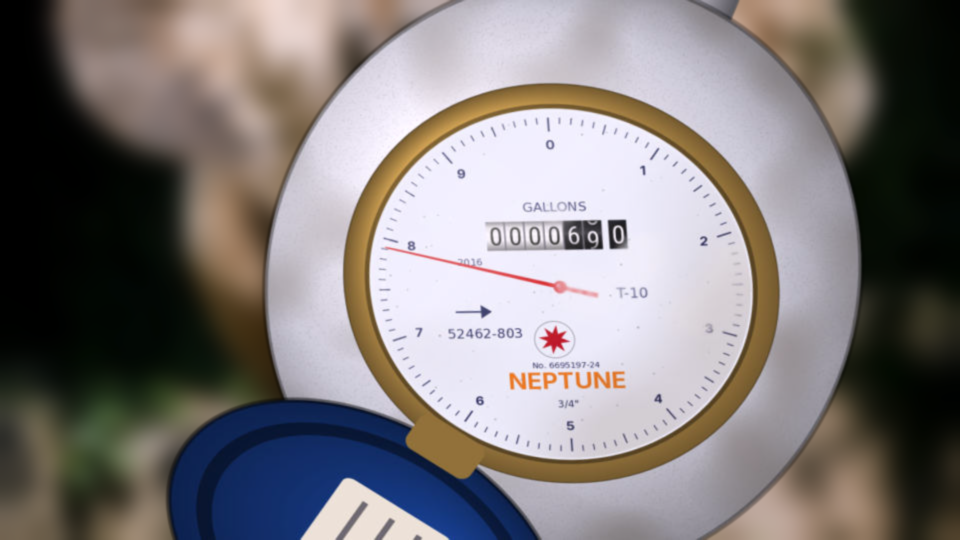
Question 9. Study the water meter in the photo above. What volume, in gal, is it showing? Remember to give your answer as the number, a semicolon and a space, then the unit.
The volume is 687.9; gal
